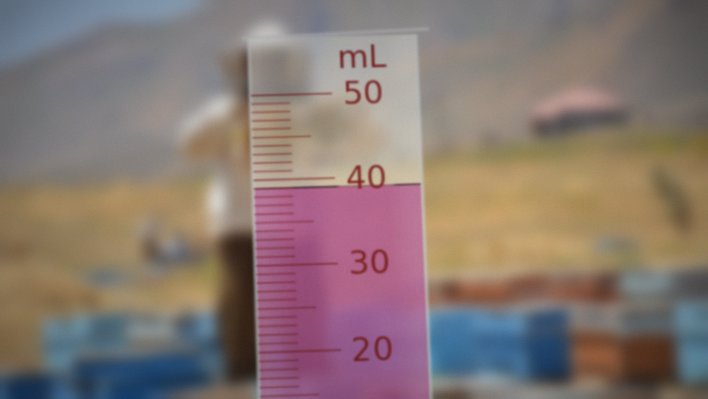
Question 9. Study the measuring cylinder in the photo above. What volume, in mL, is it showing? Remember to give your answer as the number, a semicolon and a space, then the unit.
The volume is 39; mL
